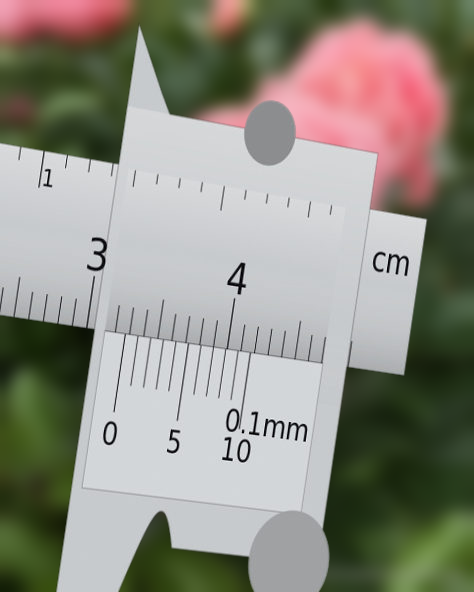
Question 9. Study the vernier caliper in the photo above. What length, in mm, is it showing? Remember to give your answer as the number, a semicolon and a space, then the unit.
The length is 32.7; mm
